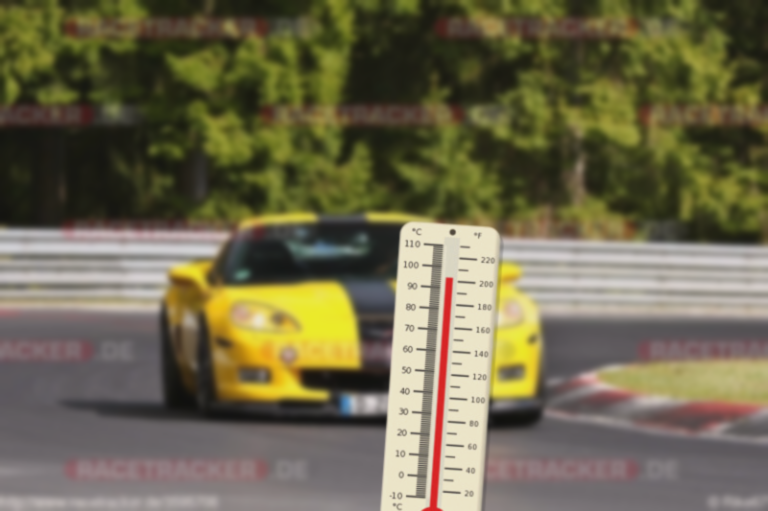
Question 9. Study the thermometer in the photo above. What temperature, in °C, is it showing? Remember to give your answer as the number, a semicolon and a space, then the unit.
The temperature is 95; °C
